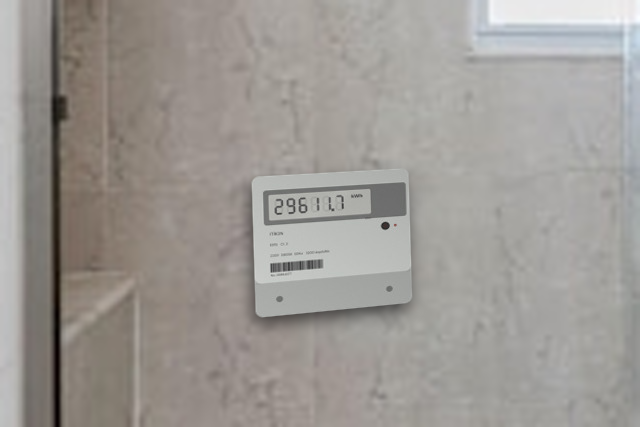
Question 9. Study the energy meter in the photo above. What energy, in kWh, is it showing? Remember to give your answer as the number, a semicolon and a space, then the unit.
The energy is 29611.7; kWh
